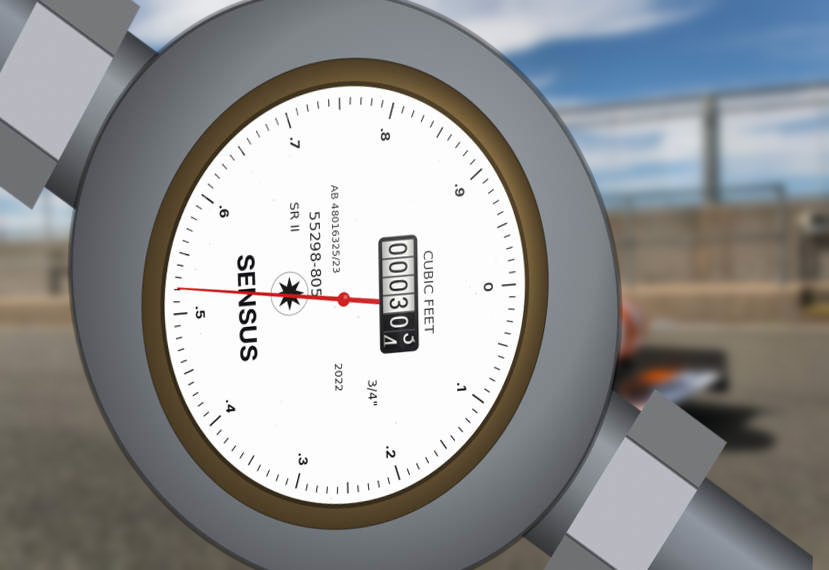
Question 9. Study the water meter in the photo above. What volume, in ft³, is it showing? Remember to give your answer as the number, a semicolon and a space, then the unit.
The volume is 303.52; ft³
